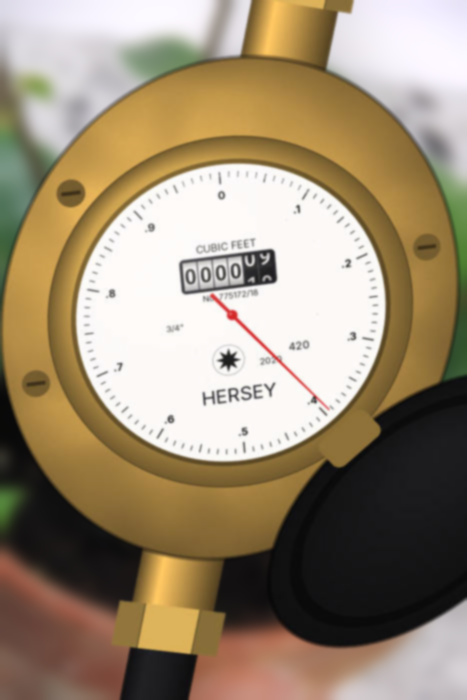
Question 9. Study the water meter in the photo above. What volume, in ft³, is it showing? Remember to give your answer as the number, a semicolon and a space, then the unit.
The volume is 9.39; ft³
